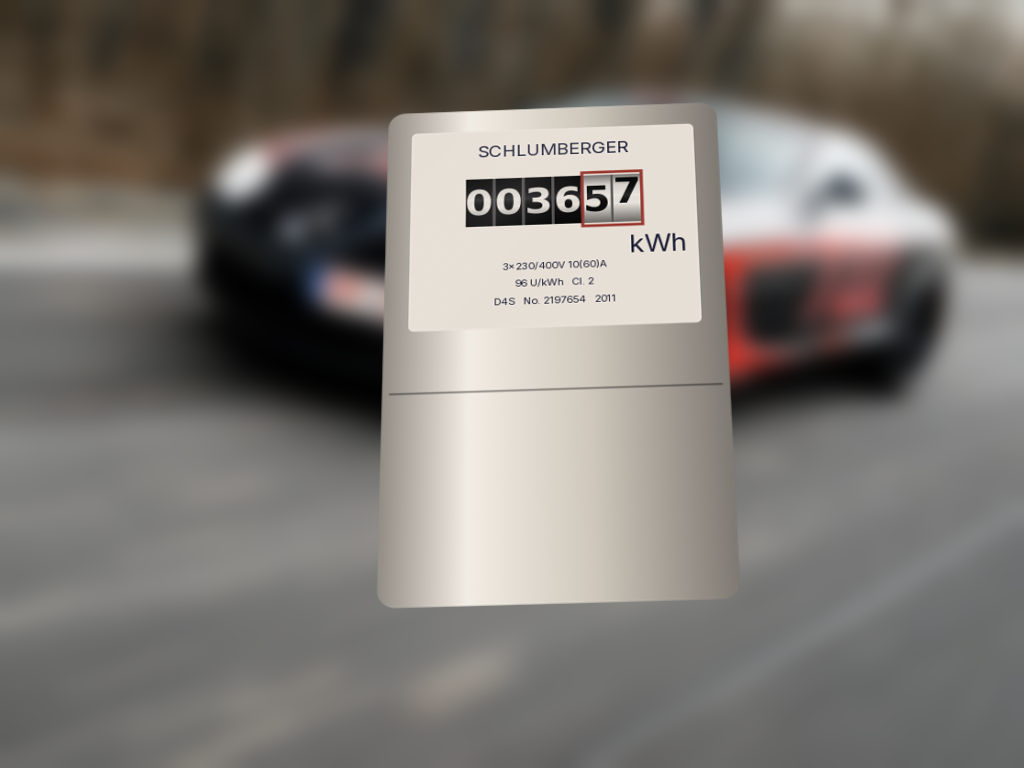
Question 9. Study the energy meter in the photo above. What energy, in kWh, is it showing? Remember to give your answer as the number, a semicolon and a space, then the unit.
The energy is 36.57; kWh
